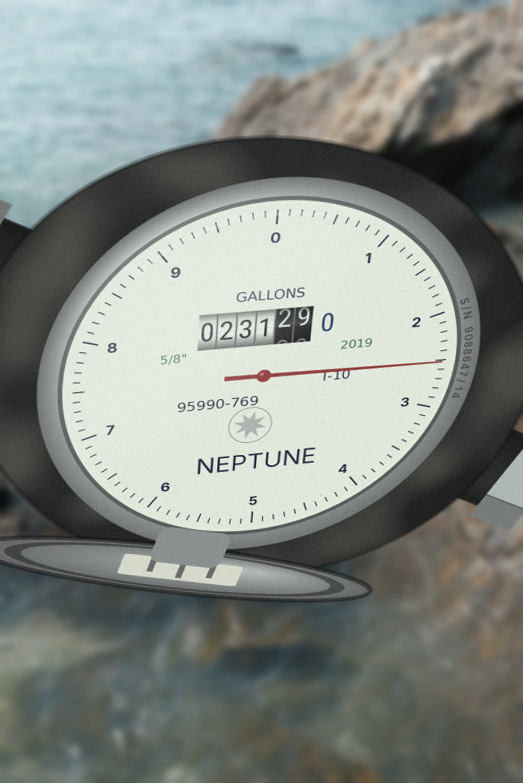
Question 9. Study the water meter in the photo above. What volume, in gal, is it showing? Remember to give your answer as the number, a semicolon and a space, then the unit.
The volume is 231292.5; gal
